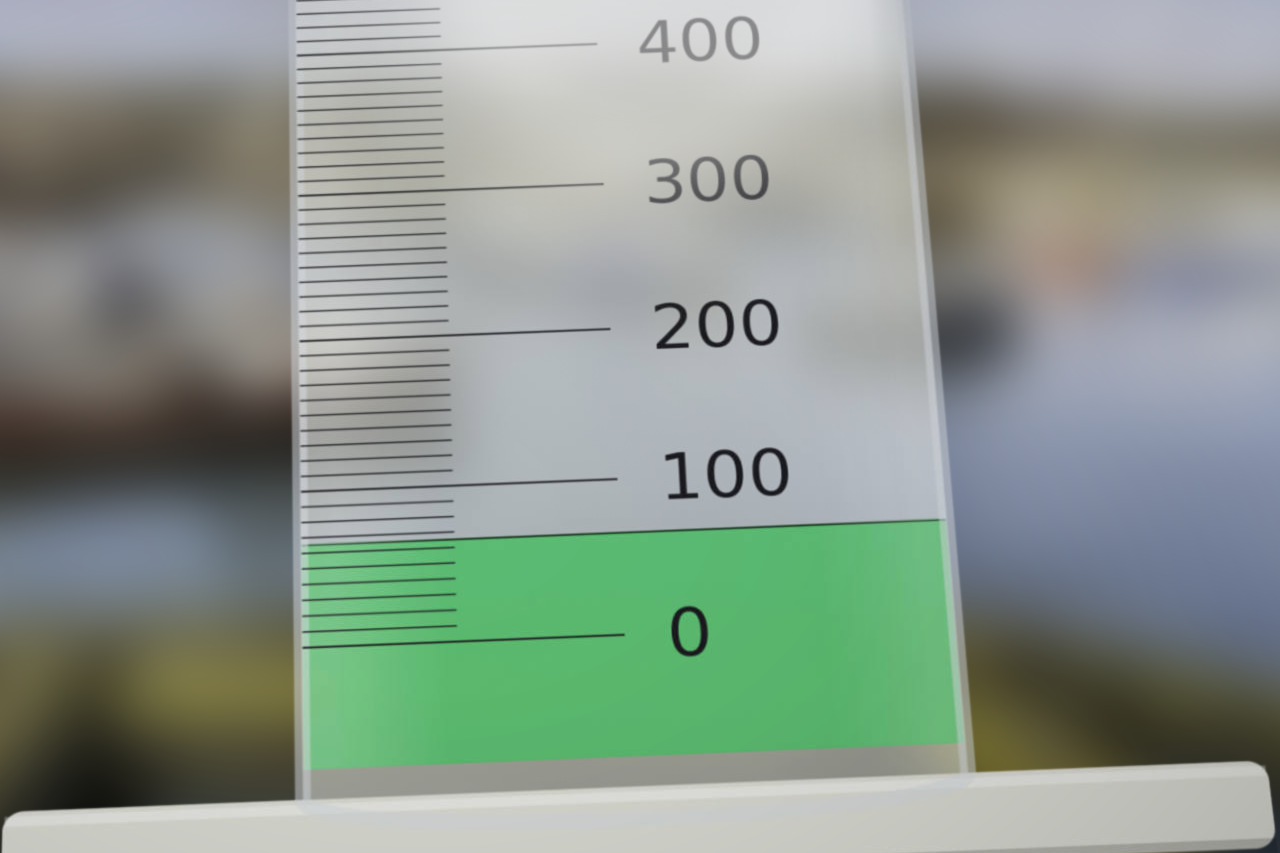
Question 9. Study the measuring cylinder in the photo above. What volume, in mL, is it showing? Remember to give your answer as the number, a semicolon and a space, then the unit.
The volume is 65; mL
